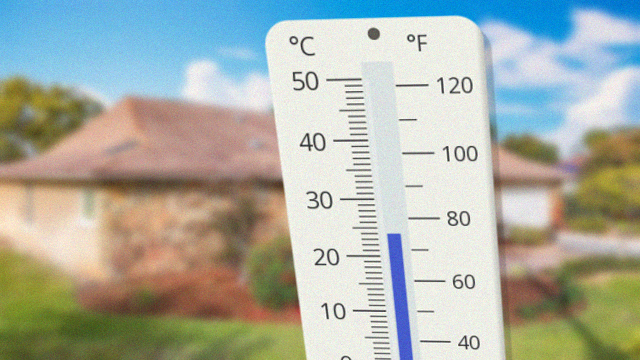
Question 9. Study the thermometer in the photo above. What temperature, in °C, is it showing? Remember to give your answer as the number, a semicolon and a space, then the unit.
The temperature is 24; °C
